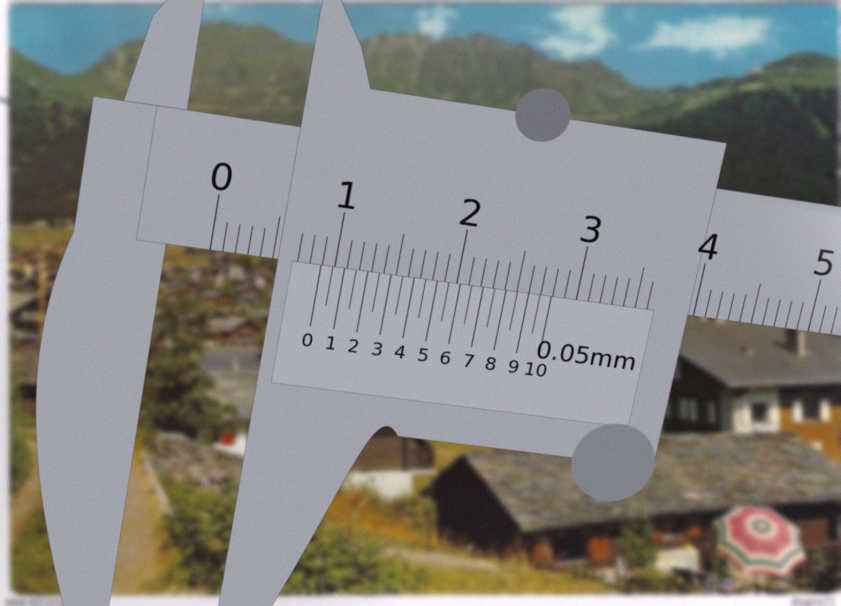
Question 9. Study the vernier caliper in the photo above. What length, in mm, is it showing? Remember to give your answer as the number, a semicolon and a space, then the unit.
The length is 8.9; mm
